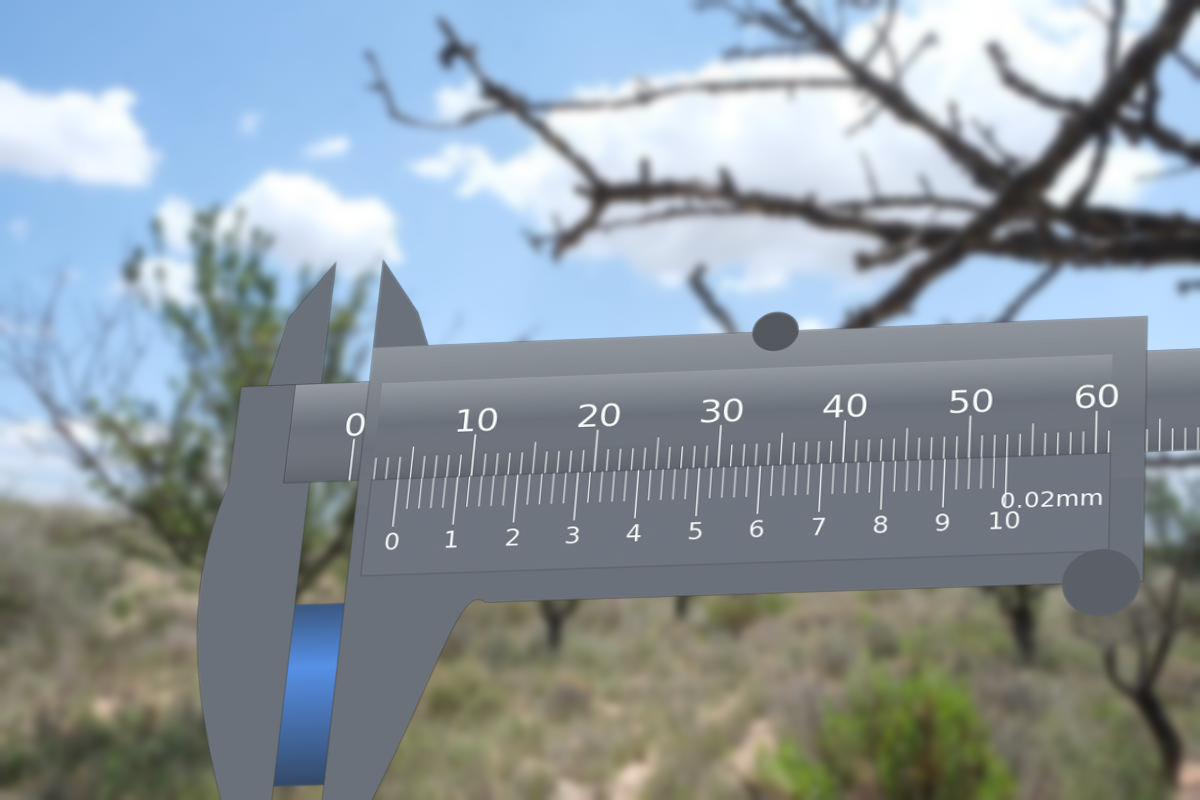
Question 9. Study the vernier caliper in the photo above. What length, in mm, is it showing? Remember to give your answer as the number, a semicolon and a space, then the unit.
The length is 4.0; mm
